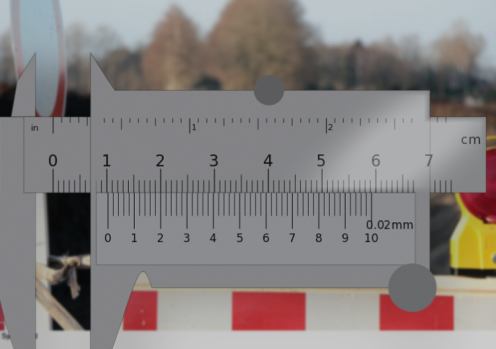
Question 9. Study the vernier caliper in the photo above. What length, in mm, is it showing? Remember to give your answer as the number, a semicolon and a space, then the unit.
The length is 10.2; mm
